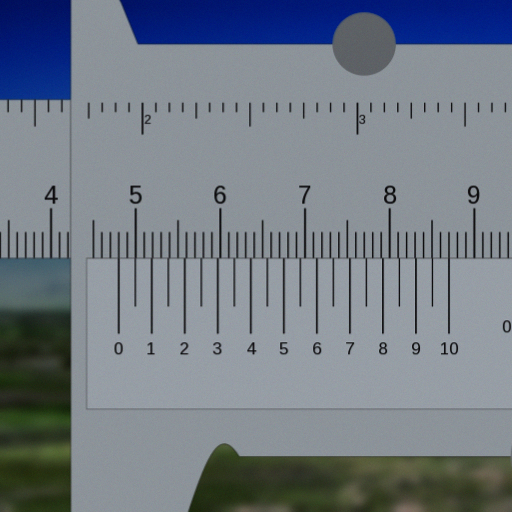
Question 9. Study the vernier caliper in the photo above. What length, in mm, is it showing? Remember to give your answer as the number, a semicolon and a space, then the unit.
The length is 48.0; mm
